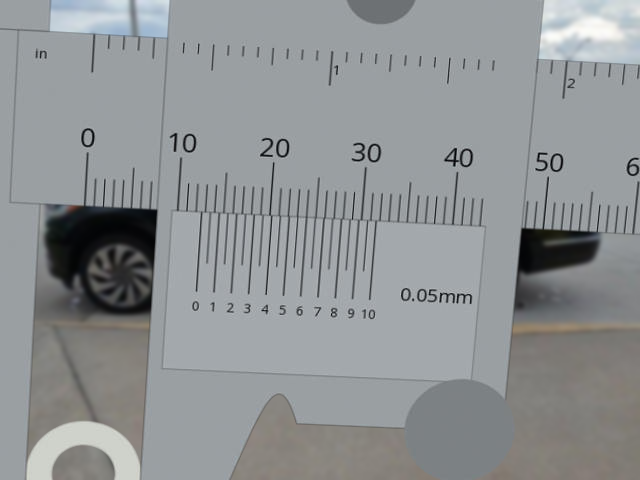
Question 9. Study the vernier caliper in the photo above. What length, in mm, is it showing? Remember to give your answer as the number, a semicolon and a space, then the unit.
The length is 12.6; mm
